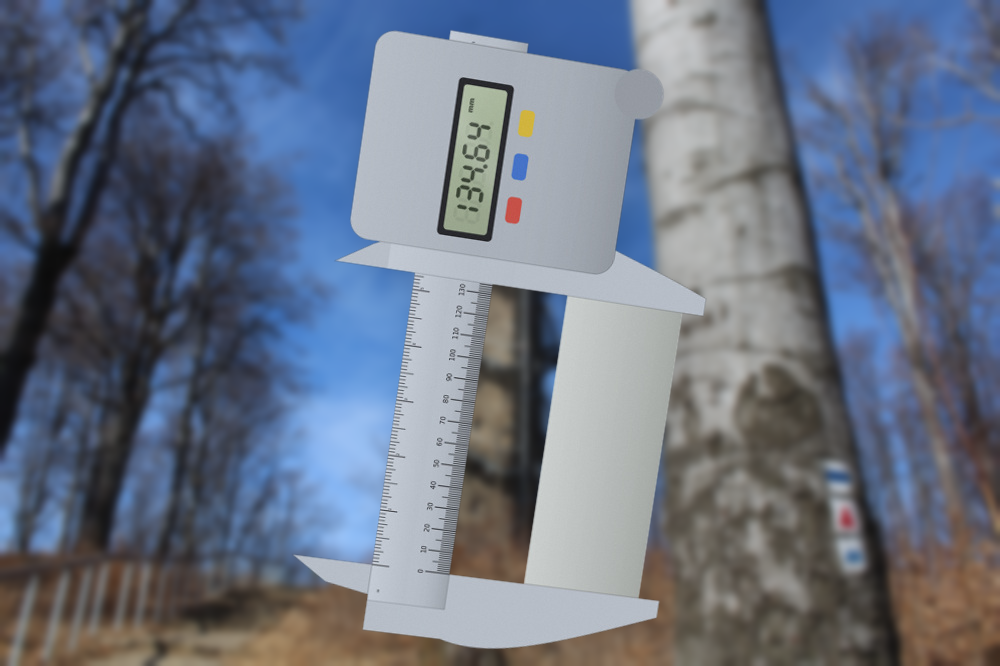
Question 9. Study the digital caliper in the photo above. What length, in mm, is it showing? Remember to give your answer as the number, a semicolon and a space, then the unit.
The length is 134.64; mm
